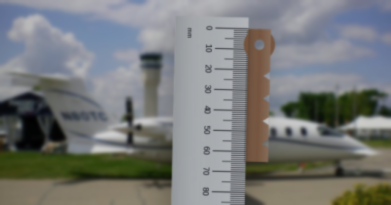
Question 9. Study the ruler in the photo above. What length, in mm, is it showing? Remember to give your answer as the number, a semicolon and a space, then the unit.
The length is 65; mm
